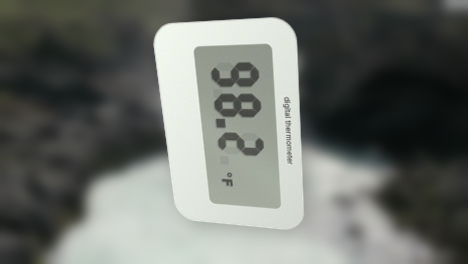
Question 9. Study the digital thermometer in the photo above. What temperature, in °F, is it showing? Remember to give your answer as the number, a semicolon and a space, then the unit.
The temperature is 98.2; °F
